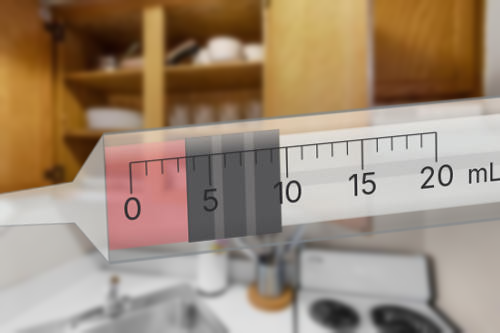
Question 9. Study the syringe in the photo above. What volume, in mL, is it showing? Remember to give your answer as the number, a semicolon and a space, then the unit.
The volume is 3.5; mL
